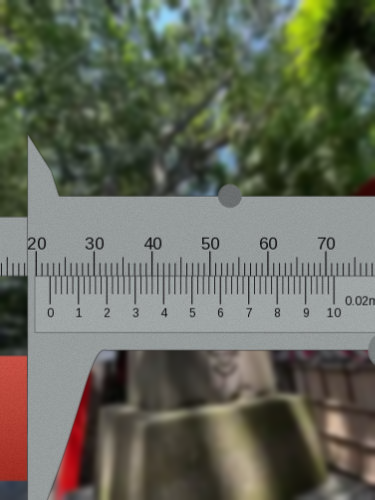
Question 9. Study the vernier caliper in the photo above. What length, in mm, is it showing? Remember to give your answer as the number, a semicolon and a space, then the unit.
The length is 22.4; mm
